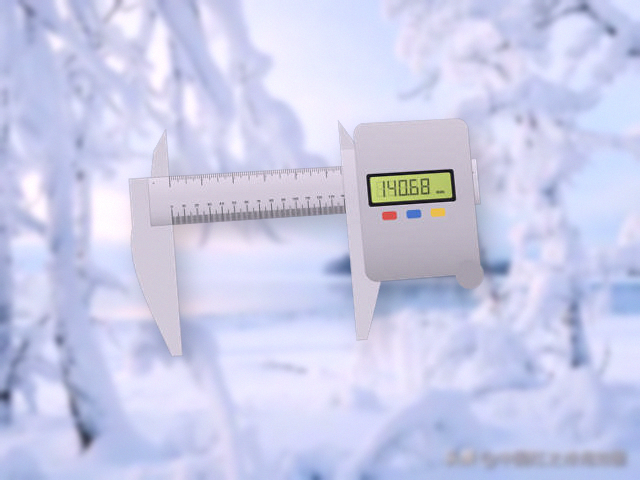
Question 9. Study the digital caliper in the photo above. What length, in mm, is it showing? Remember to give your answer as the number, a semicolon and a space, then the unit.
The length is 140.68; mm
